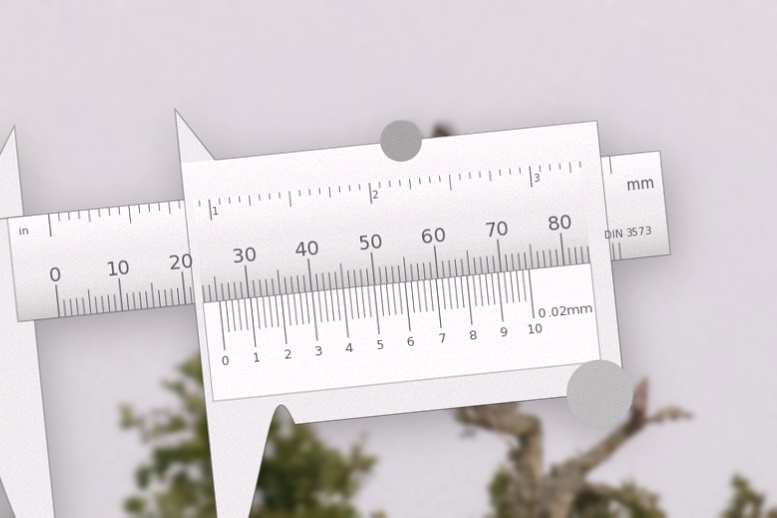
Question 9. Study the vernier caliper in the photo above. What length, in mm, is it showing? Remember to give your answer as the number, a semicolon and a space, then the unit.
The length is 25.4; mm
